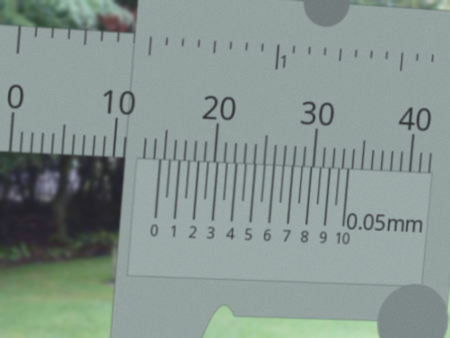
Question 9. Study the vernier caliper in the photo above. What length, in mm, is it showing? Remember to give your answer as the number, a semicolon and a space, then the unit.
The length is 14.6; mm
